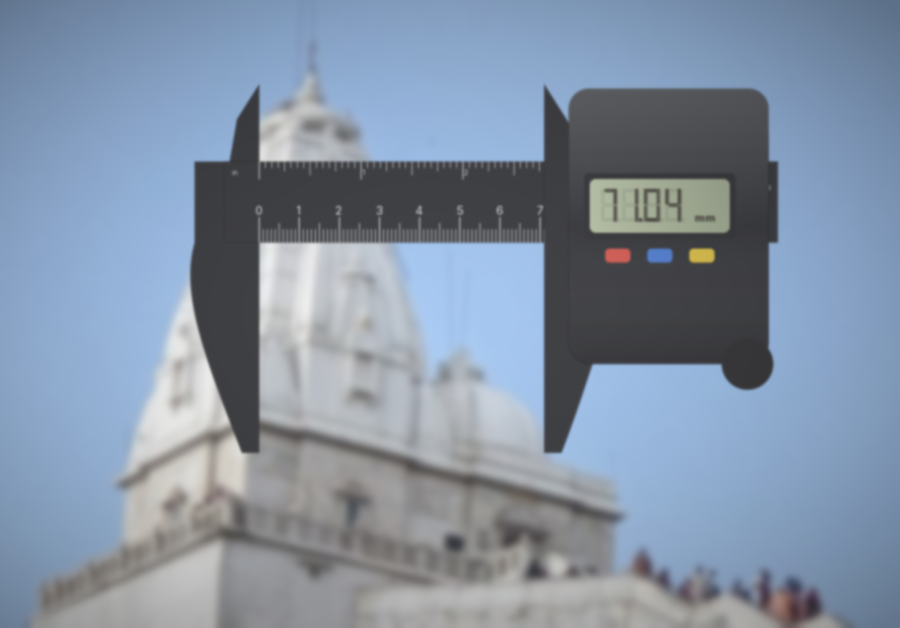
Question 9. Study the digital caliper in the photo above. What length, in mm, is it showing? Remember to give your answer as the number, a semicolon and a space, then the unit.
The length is 71.04; mm
